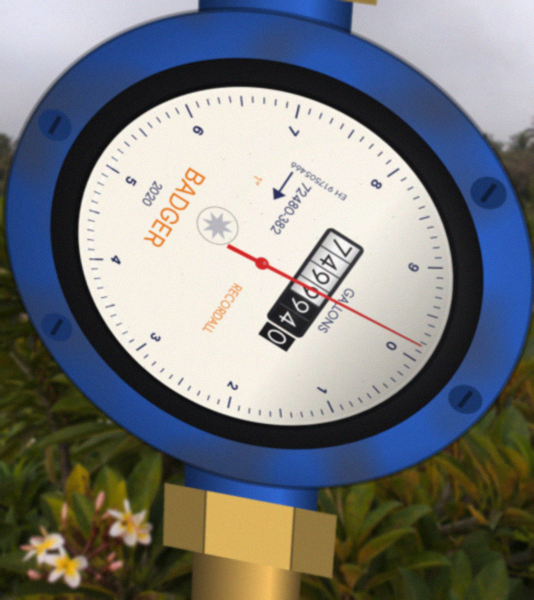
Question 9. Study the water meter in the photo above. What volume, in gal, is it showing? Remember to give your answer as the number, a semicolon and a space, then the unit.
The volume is 7499939.8; gal
